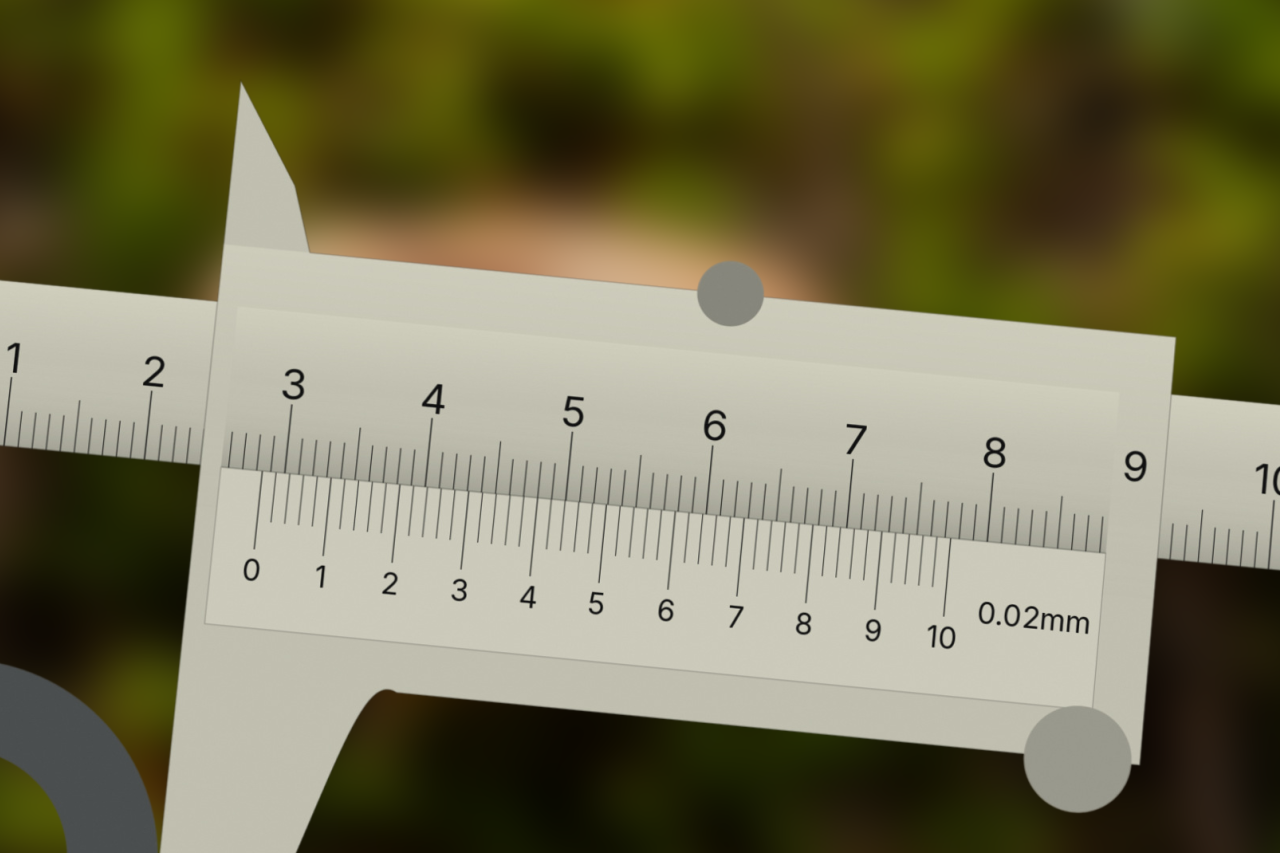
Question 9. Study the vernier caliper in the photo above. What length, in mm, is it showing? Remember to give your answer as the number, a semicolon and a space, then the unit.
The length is 28.4; mm
